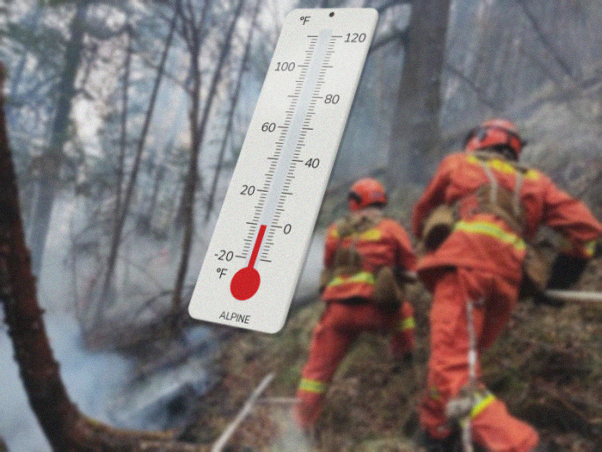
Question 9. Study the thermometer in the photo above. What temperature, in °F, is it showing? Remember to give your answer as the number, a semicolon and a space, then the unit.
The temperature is 0; °F
